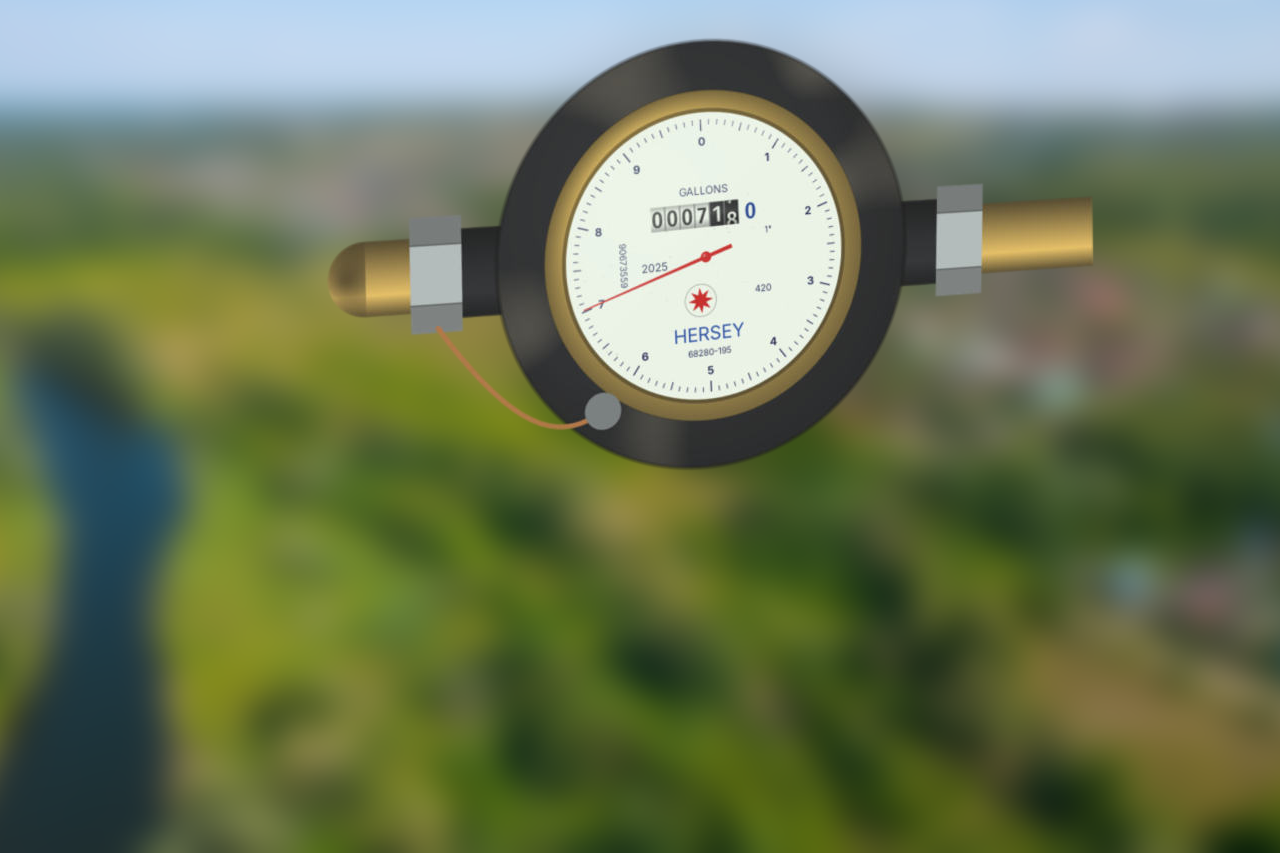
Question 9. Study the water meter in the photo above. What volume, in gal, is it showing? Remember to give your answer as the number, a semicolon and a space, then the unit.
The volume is 7177.0; gal
